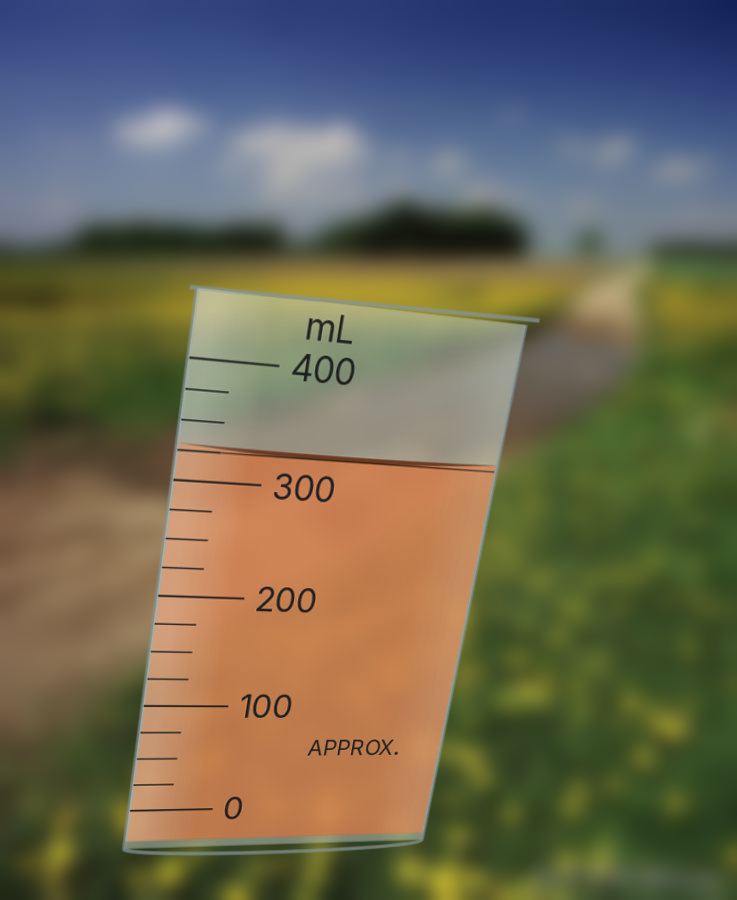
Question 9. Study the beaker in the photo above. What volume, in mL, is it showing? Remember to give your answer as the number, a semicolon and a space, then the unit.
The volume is 325; mL
